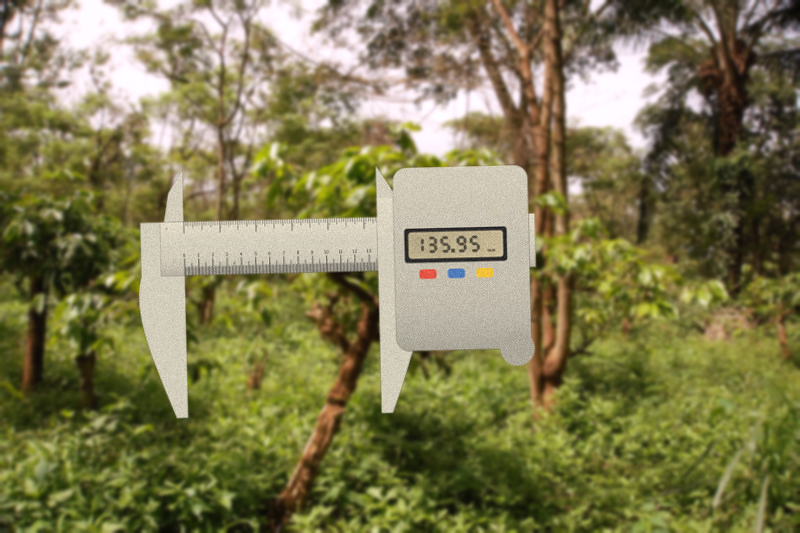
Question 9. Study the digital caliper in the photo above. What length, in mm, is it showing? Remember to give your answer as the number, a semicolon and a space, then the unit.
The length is 135.95; mm
